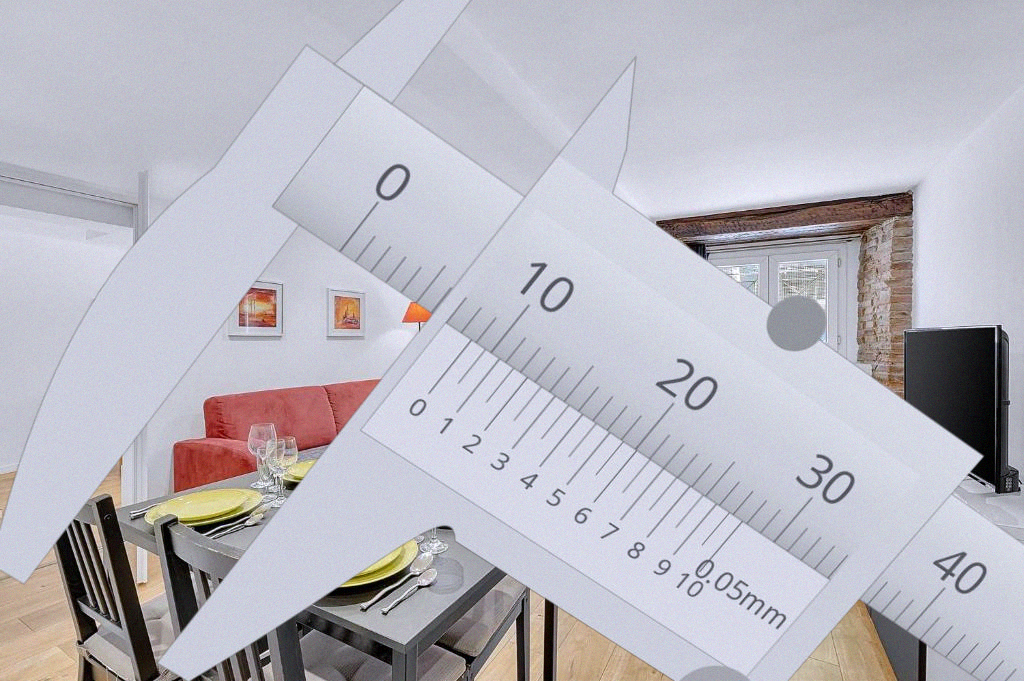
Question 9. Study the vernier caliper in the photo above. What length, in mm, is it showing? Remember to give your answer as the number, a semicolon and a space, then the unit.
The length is 8.7; mm
